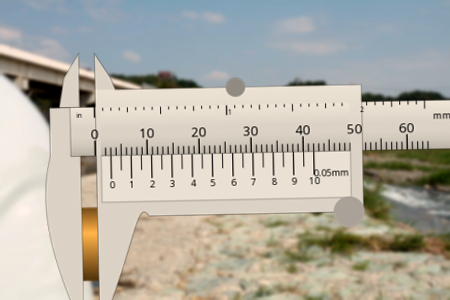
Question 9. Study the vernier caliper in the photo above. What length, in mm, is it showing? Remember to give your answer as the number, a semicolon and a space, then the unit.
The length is 3.0; mm
